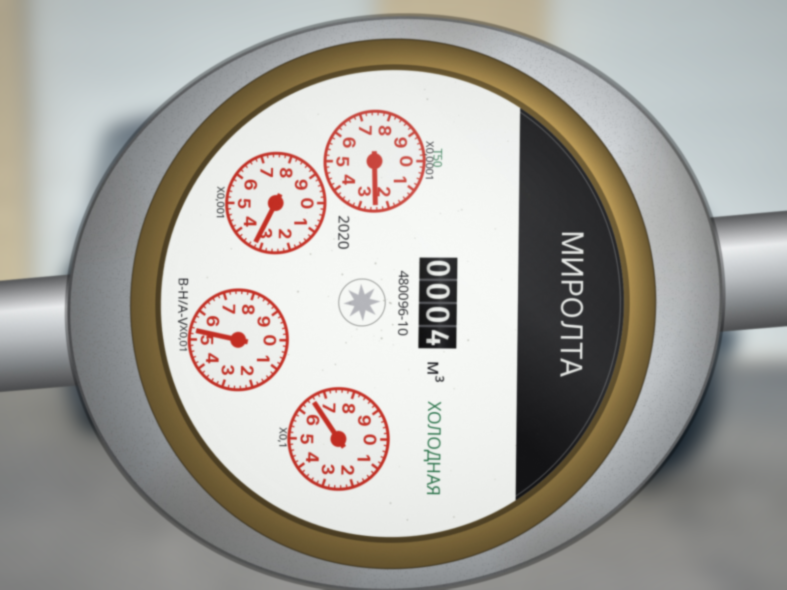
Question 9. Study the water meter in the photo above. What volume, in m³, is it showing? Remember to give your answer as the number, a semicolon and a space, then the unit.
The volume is 4.6532; m³
